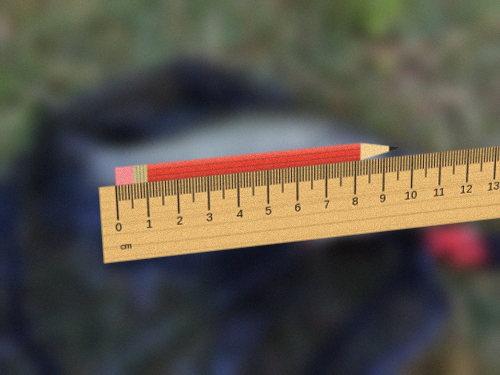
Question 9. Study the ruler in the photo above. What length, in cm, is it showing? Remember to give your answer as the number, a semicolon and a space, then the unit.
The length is 9.5; cm
